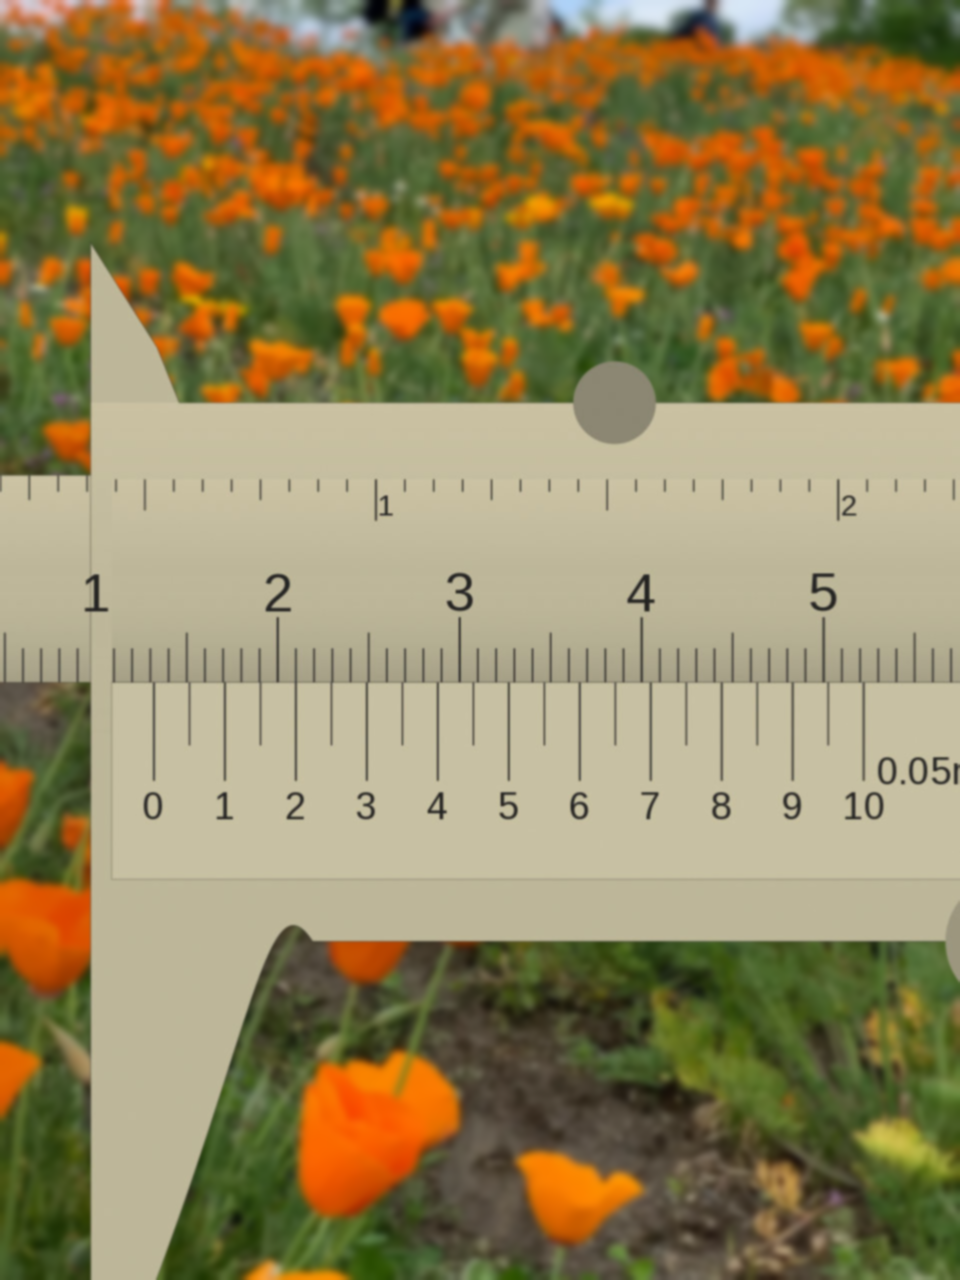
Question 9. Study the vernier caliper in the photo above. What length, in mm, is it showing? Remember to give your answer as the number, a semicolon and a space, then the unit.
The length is 13.2; mm
